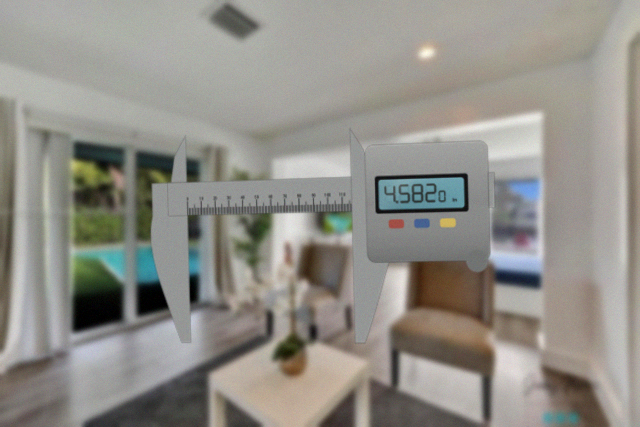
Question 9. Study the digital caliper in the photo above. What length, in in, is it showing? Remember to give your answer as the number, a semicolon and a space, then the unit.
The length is 4.5820; in
